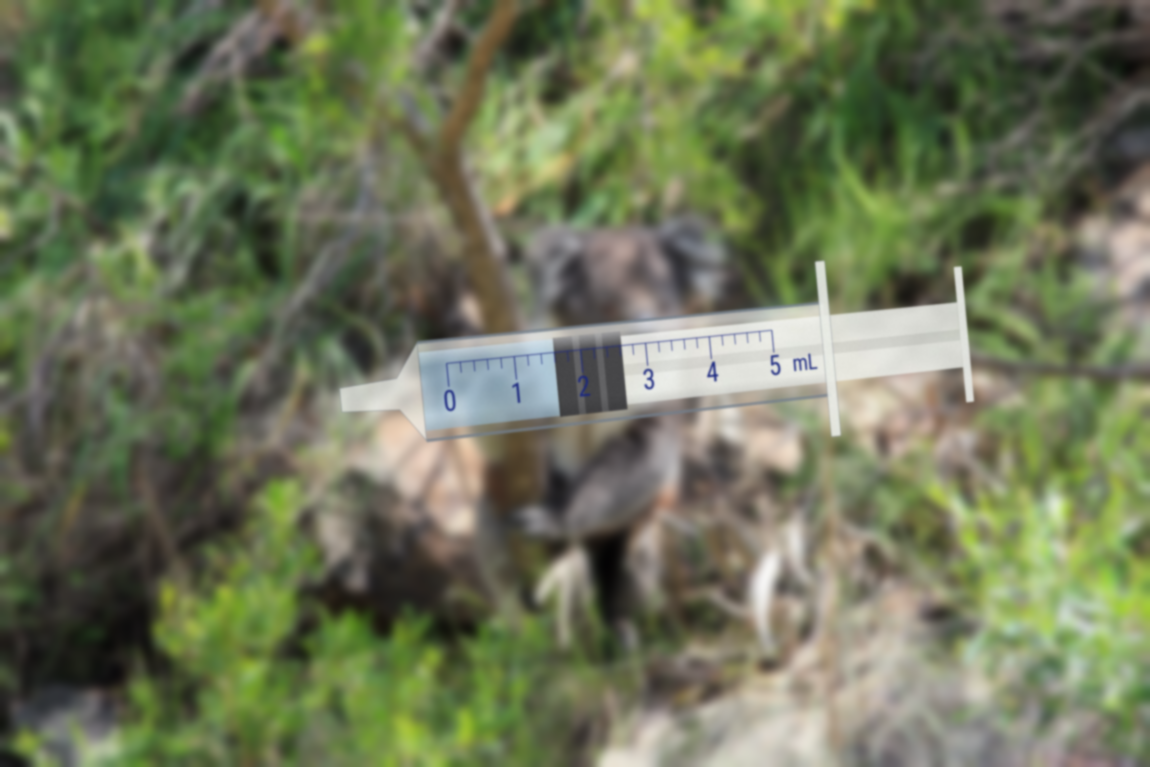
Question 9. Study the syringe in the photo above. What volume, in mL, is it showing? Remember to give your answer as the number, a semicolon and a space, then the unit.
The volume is 1.6; mL
